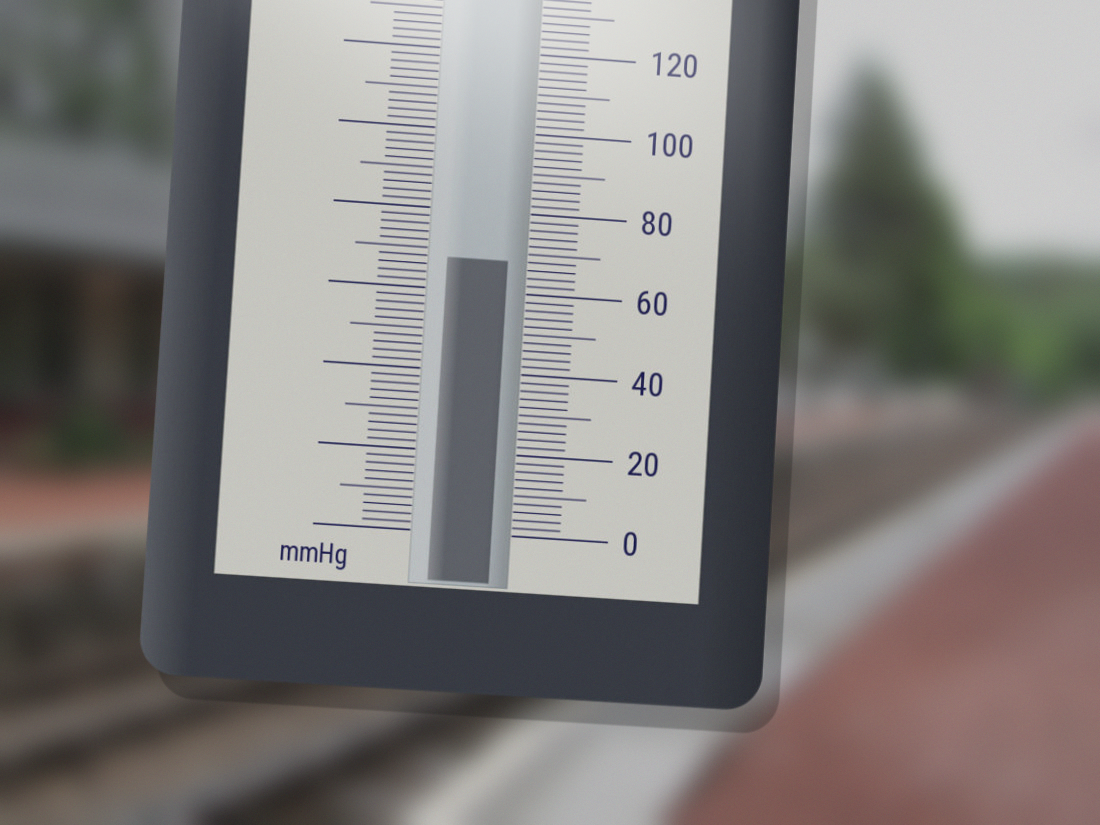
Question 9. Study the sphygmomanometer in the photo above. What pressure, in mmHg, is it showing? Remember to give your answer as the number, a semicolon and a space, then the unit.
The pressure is 68; mmHg
